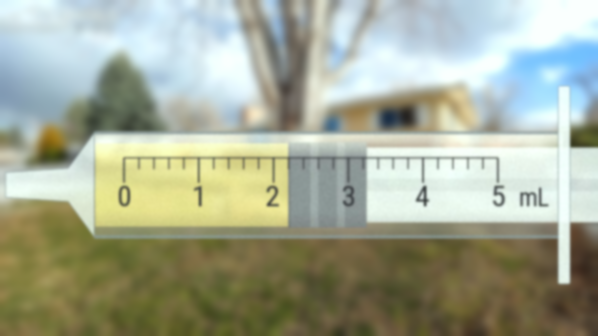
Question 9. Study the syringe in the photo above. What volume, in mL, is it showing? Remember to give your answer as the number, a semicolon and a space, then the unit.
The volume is 2.2; mL
